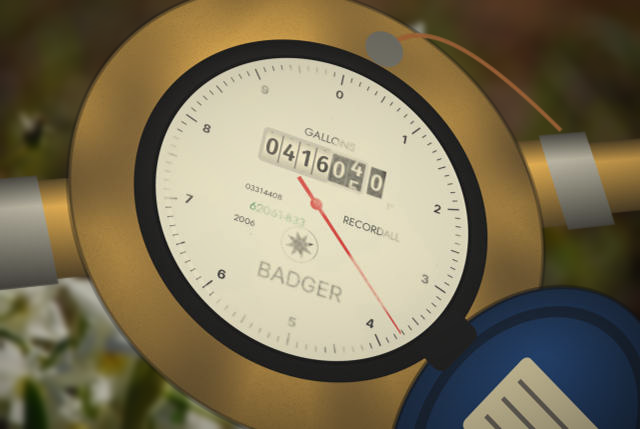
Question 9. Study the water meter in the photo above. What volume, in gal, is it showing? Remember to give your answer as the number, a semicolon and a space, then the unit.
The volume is 416043.7; gal
